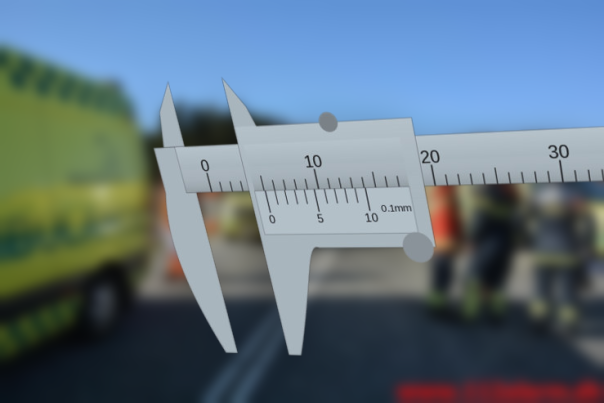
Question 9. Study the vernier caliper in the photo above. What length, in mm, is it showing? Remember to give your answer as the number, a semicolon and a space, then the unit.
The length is 5.1; mm
